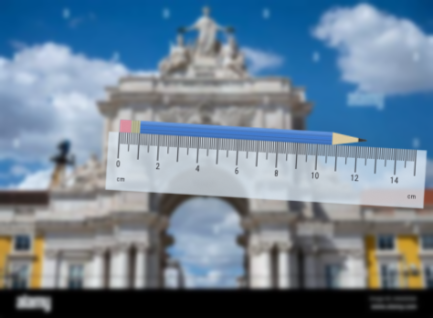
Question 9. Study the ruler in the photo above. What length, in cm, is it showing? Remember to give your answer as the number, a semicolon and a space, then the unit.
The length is 12.5; cm
